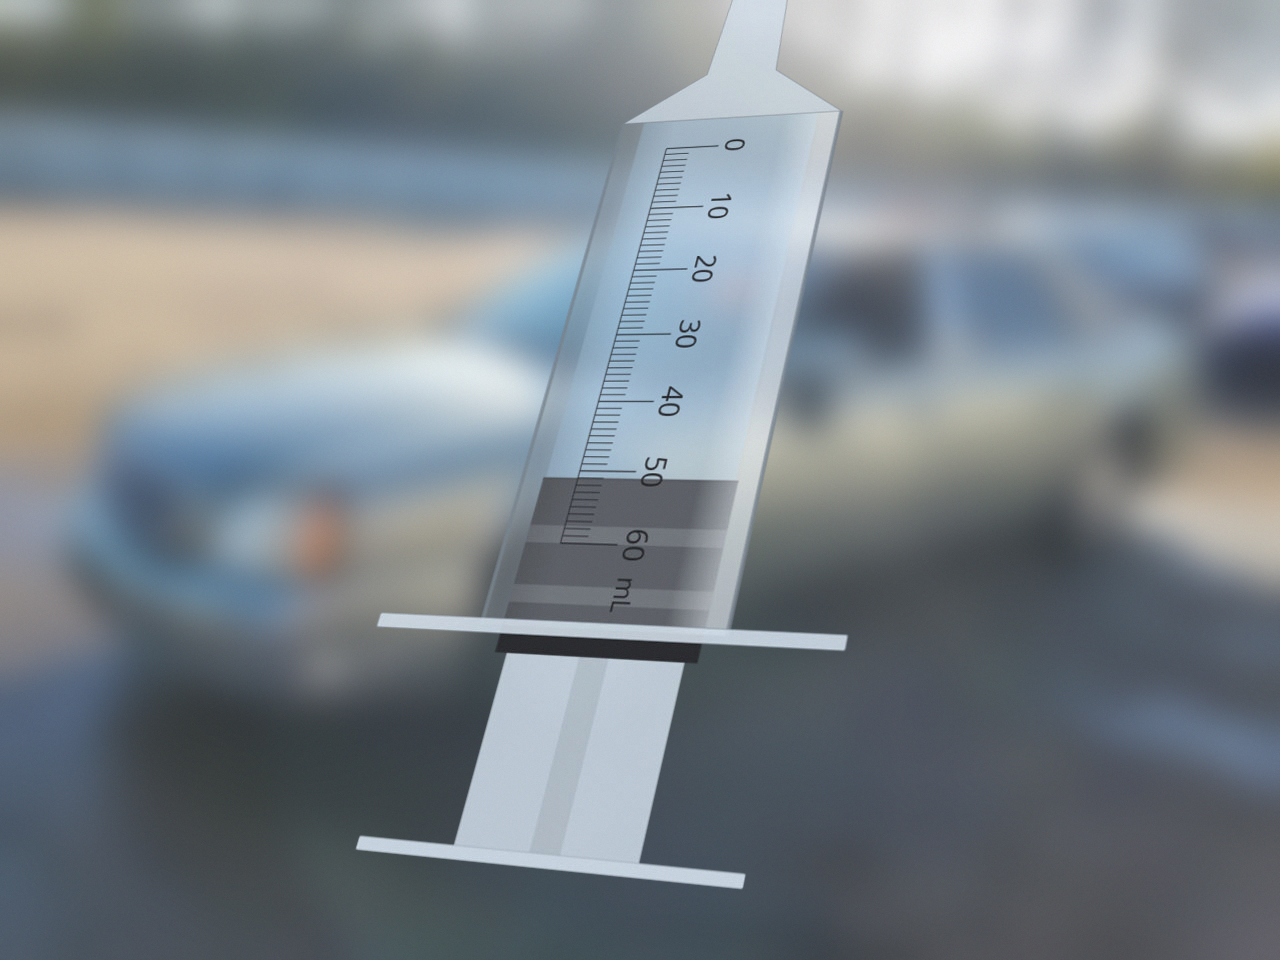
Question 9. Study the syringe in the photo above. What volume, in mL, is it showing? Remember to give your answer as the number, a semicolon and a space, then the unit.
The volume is 51; mL
